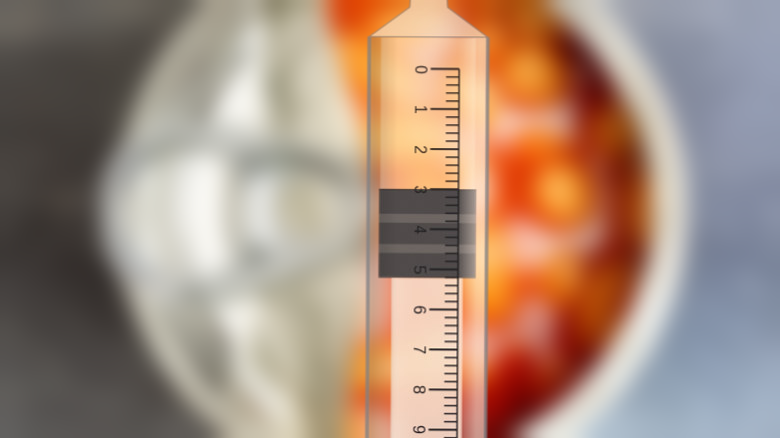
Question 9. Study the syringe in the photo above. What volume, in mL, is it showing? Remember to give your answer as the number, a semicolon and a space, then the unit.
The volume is 3; mL
